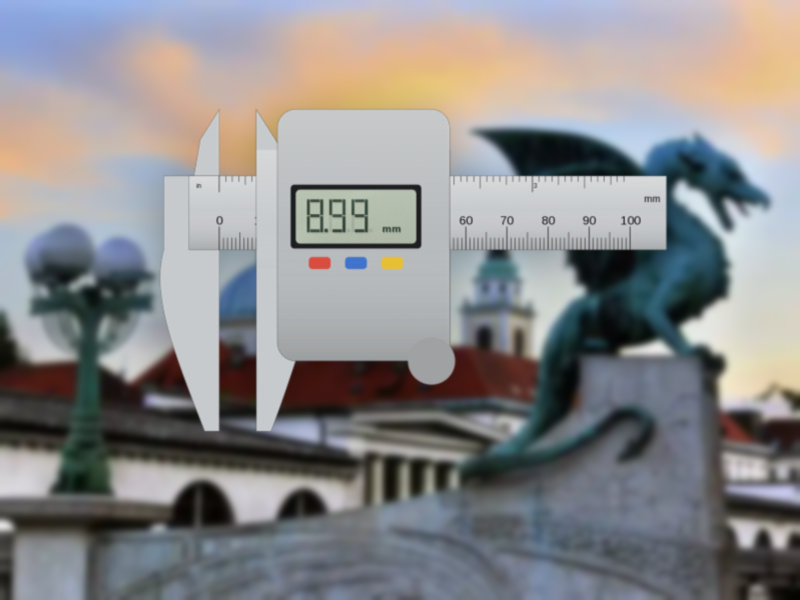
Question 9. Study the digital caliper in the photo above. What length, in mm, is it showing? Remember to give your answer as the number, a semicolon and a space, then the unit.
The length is 8.99; mm
